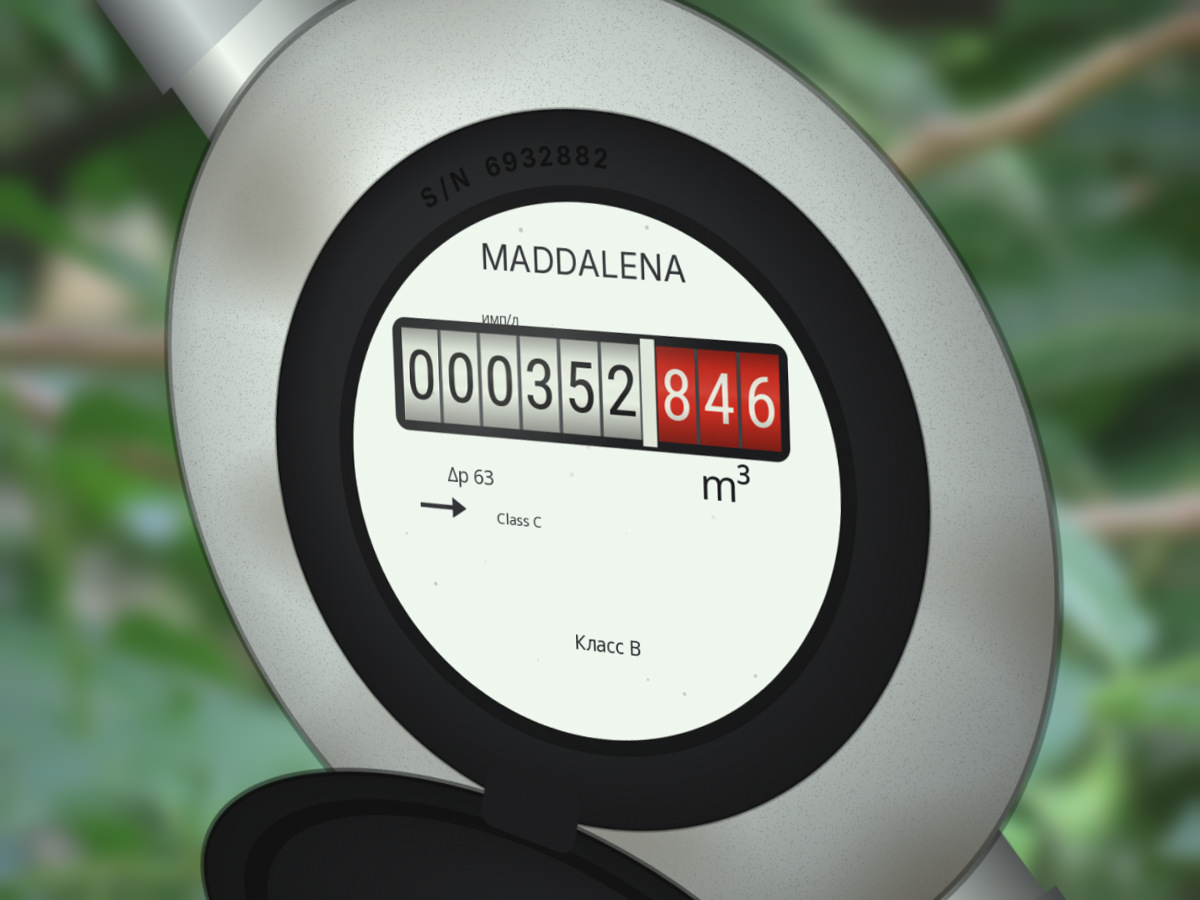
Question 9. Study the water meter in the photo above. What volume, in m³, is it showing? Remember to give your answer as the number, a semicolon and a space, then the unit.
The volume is 352.846; m³
